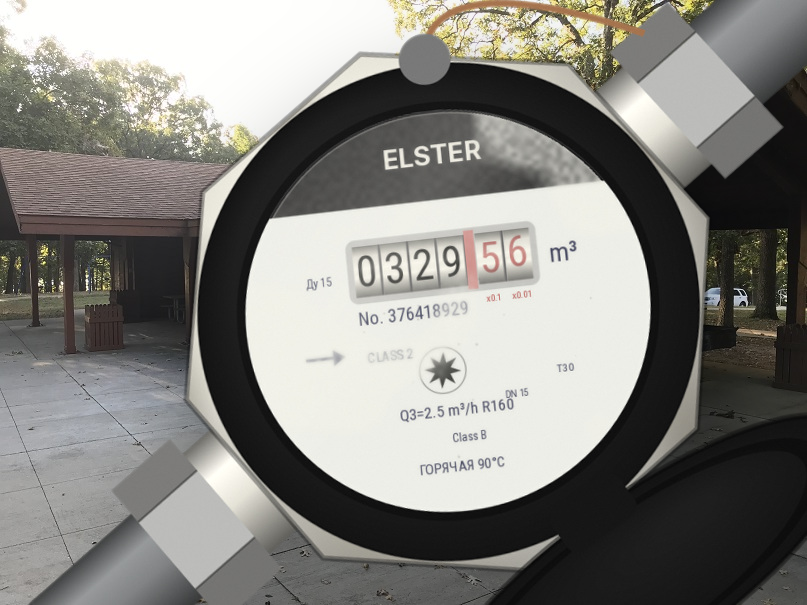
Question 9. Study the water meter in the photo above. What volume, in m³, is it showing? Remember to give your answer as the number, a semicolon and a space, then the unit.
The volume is 329.56; m³
